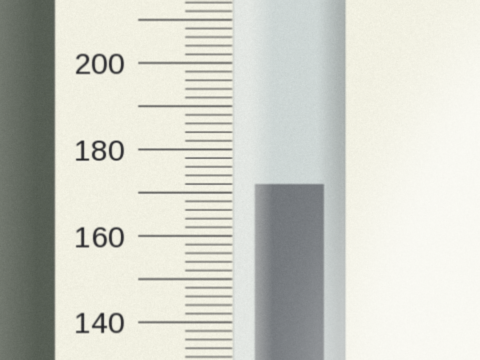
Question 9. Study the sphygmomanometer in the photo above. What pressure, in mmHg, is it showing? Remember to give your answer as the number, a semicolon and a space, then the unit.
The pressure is 172; mmHg
